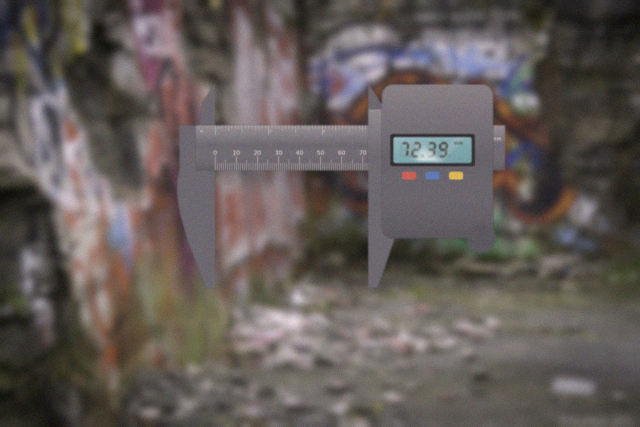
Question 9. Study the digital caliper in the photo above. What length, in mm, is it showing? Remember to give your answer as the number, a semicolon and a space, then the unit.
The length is 72.39; mm
